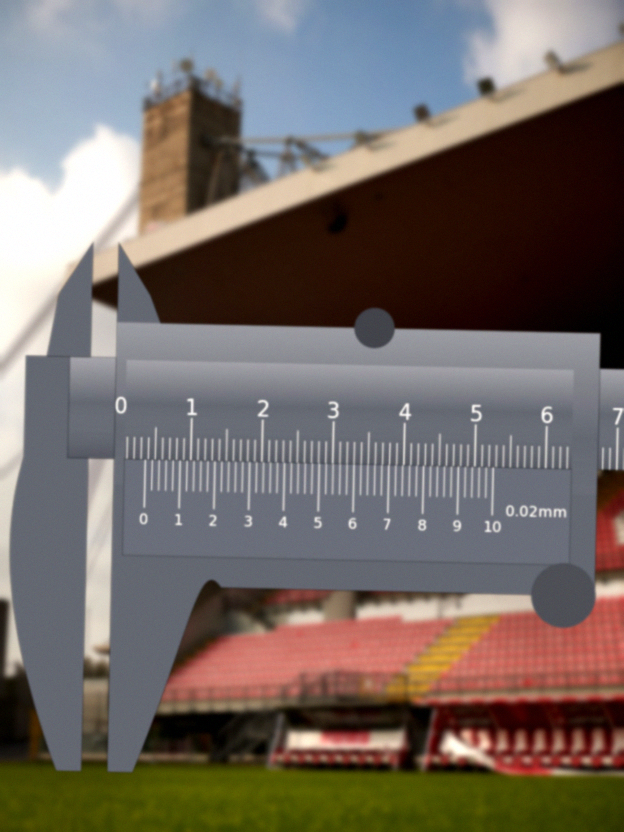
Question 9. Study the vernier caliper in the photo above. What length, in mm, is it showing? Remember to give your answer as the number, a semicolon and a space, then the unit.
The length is 3.6; mm
